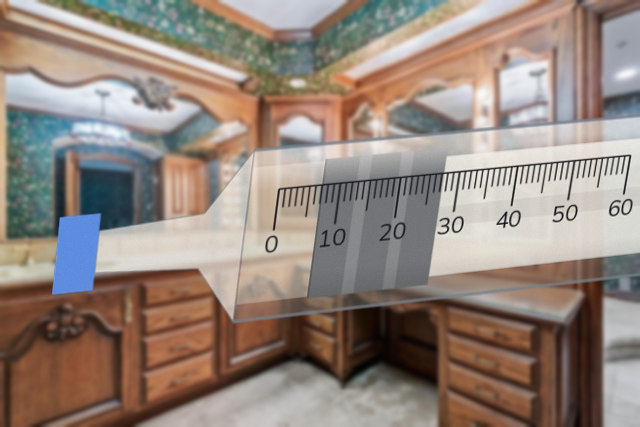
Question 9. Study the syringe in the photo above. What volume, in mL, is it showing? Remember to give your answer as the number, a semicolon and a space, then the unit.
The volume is 7; mL
